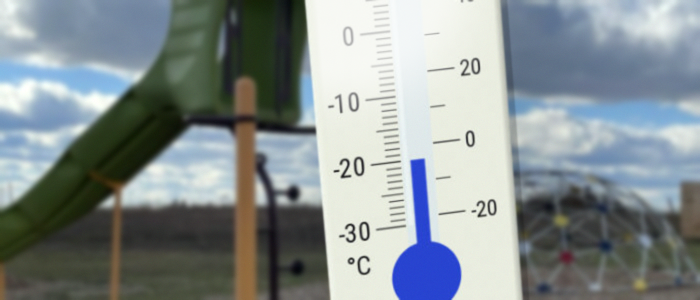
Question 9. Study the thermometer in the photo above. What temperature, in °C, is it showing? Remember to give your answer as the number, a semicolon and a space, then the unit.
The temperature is -20; °C
